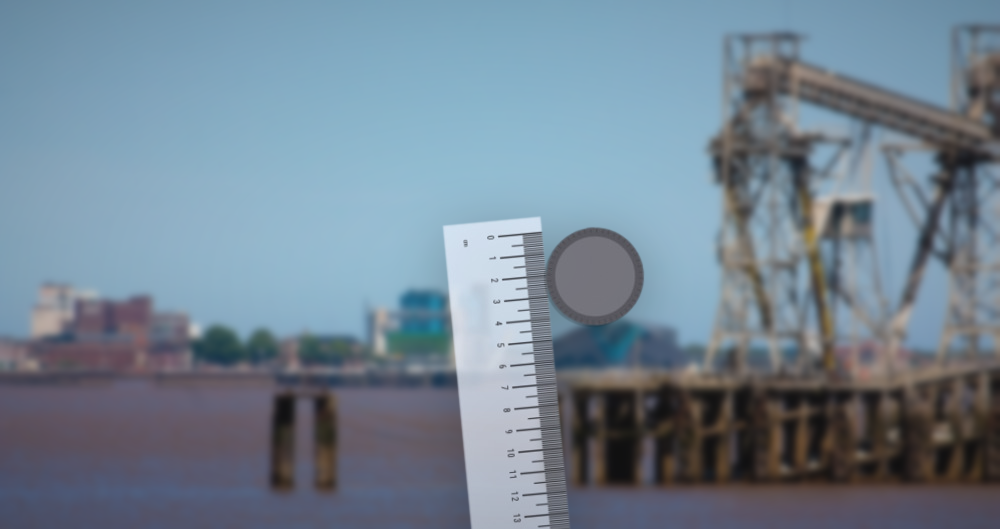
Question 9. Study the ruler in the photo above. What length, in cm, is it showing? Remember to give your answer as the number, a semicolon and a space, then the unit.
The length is 4.5; cm
